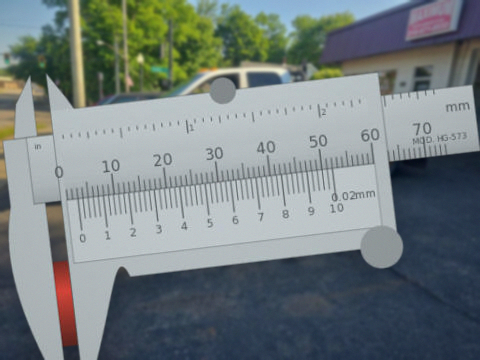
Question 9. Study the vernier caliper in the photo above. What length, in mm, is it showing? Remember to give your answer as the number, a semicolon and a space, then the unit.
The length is 3.0; mm
